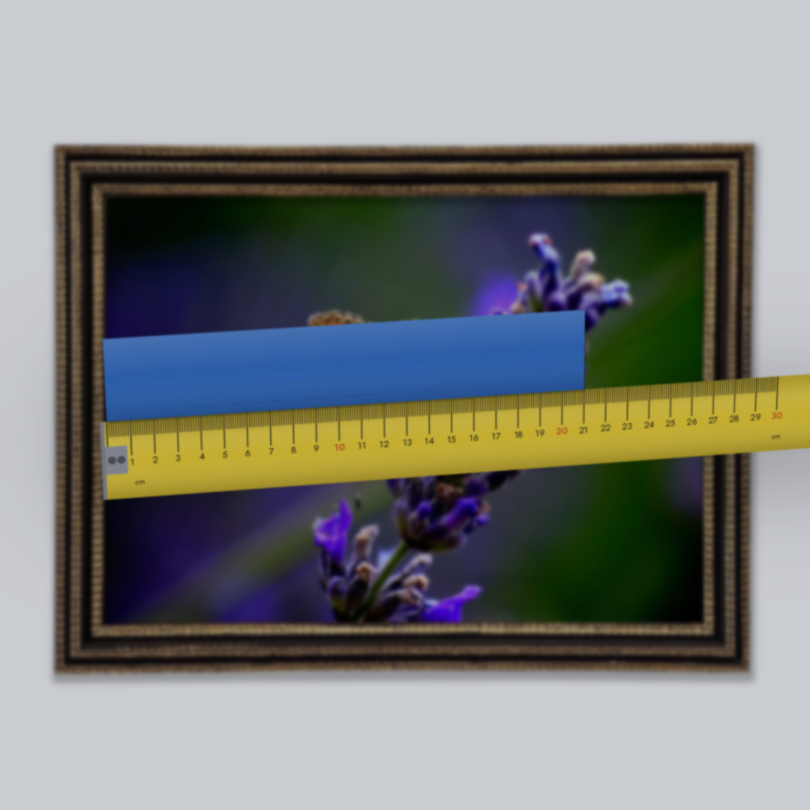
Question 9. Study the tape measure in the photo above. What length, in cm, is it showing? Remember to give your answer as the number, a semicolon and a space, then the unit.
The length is 21; cm
